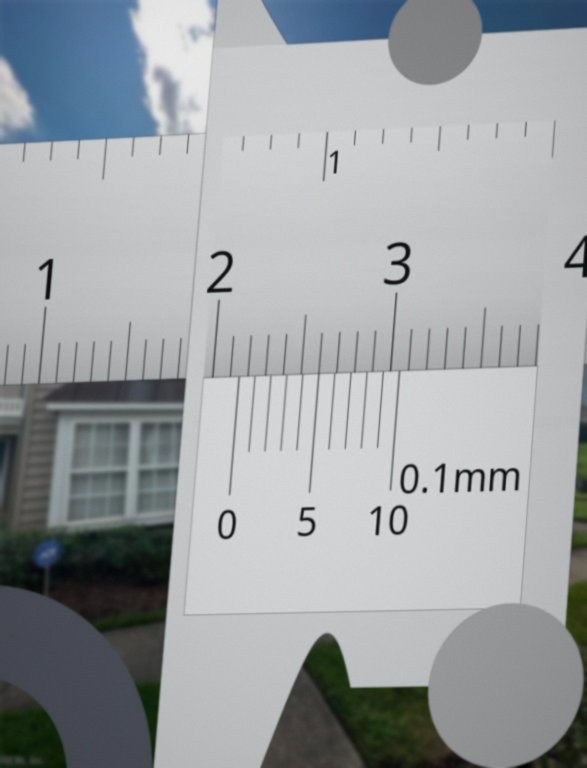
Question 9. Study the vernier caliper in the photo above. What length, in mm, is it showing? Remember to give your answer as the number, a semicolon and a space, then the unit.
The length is 21.5; mm
